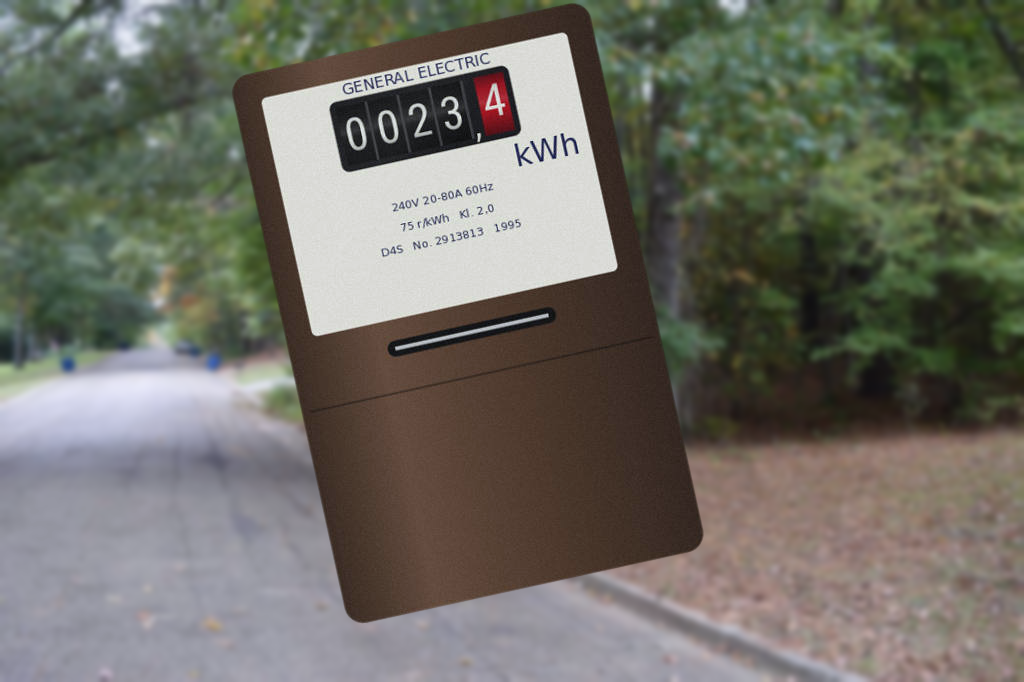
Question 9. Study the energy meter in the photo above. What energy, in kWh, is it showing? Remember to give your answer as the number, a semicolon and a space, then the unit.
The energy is 23.4; kWh
